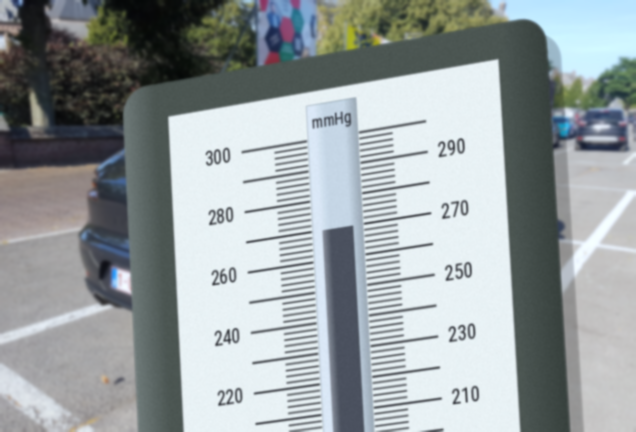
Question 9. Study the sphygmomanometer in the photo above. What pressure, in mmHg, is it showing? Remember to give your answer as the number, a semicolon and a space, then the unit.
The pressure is 270; mmHg
